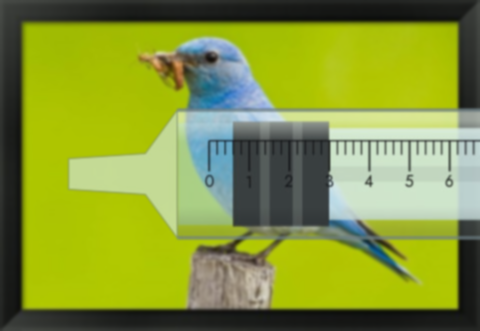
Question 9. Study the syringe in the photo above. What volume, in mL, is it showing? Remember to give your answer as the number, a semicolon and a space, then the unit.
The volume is 0.6; mL
